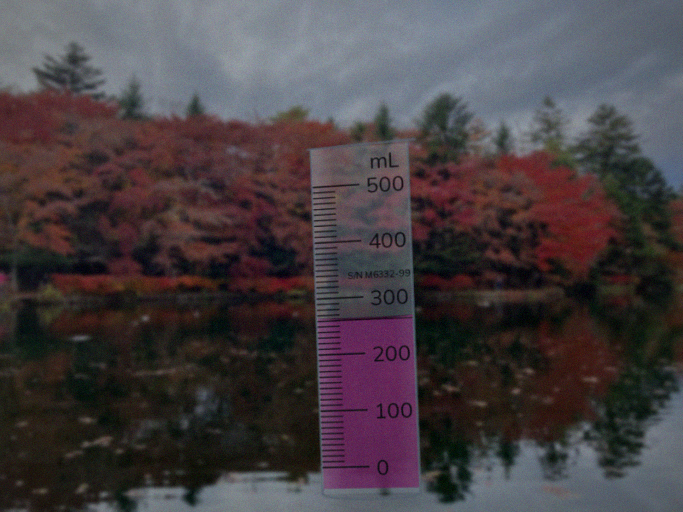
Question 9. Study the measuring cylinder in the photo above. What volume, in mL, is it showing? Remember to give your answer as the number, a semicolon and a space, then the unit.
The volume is 260; mL
